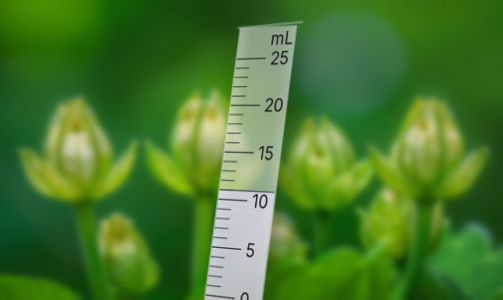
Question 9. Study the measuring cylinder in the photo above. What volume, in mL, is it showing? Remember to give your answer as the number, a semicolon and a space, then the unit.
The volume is 11; mL
